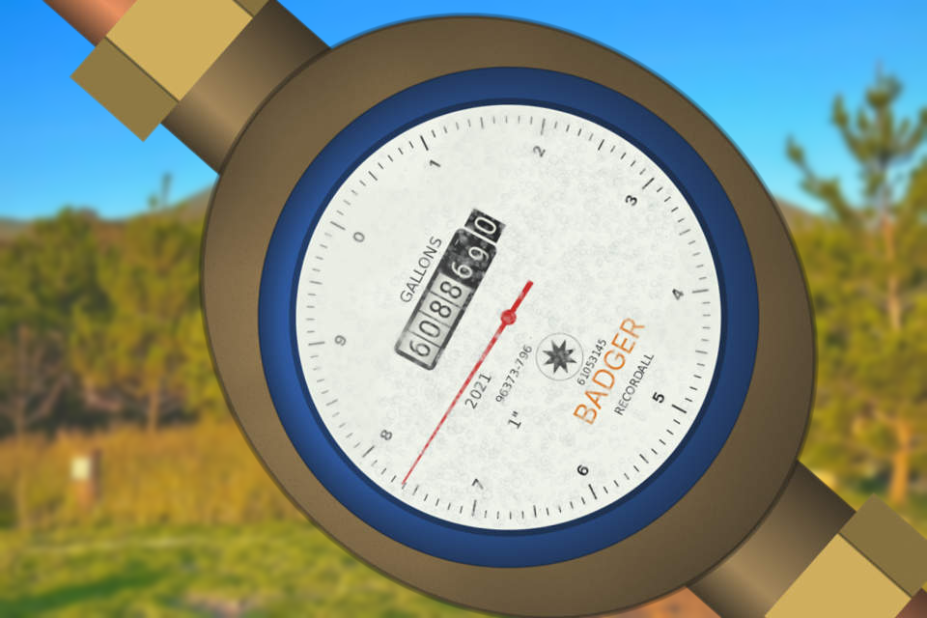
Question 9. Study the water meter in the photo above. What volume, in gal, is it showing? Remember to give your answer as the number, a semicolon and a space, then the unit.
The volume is 6088687.6; gal
